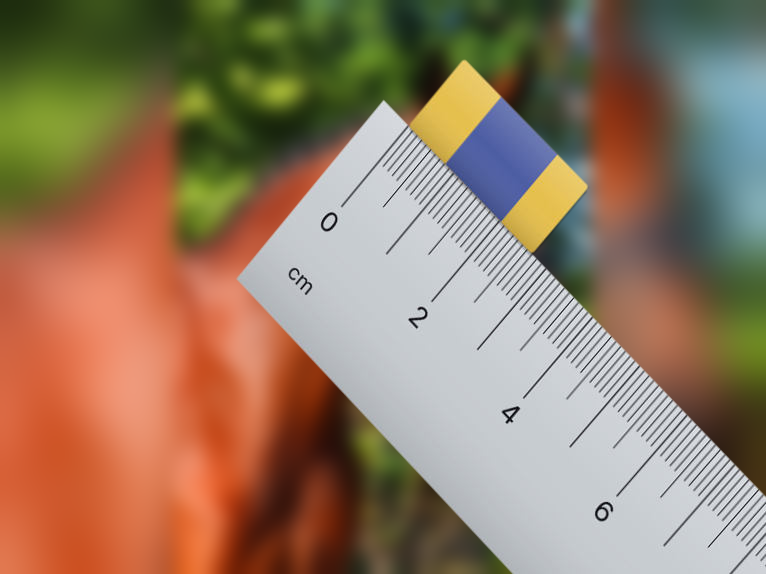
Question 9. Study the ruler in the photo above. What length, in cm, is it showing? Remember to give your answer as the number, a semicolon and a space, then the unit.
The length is 2.7; cm
